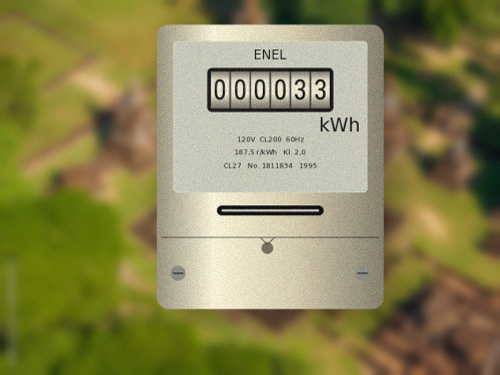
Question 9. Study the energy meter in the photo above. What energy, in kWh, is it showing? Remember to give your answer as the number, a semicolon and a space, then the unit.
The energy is 33; kWh
